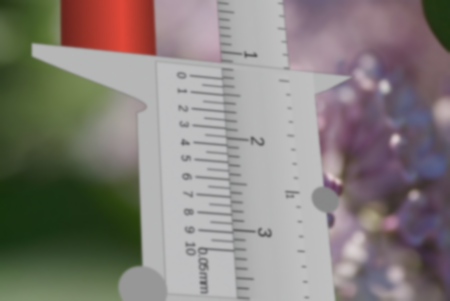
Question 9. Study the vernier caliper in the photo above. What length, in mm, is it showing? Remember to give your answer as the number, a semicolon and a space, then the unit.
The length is 13.2; mm
